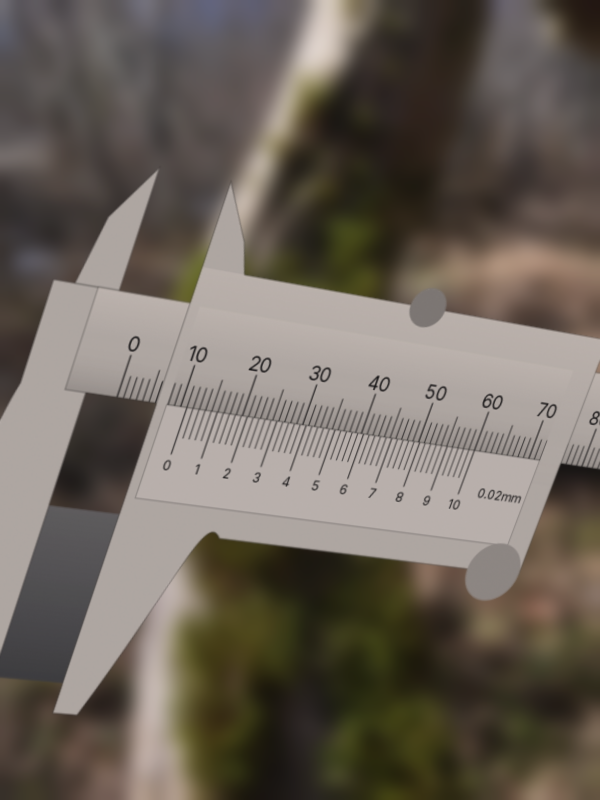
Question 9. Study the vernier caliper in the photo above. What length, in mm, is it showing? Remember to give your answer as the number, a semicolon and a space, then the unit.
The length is 11.0; mm
